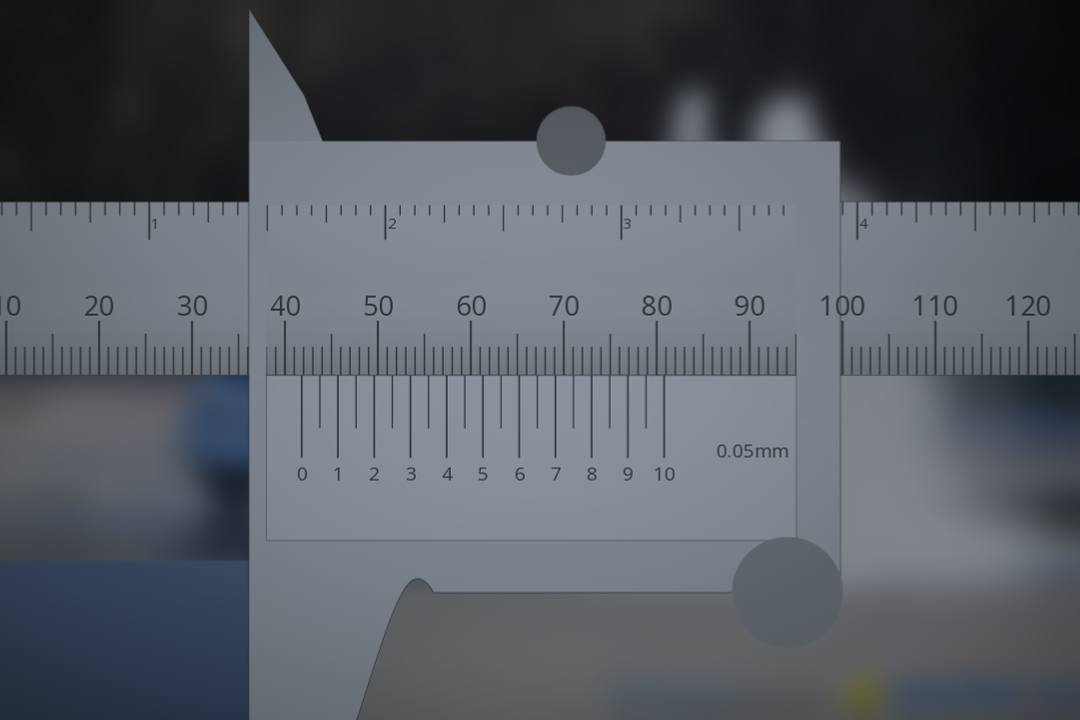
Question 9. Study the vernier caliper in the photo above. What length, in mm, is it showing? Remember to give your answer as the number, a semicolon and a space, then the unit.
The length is 41.8; mm
